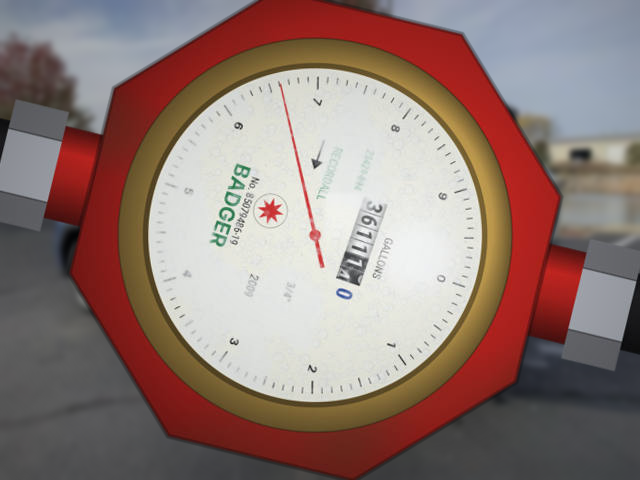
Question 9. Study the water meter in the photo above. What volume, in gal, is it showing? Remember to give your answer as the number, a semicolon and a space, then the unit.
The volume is 3611136.6; gal
